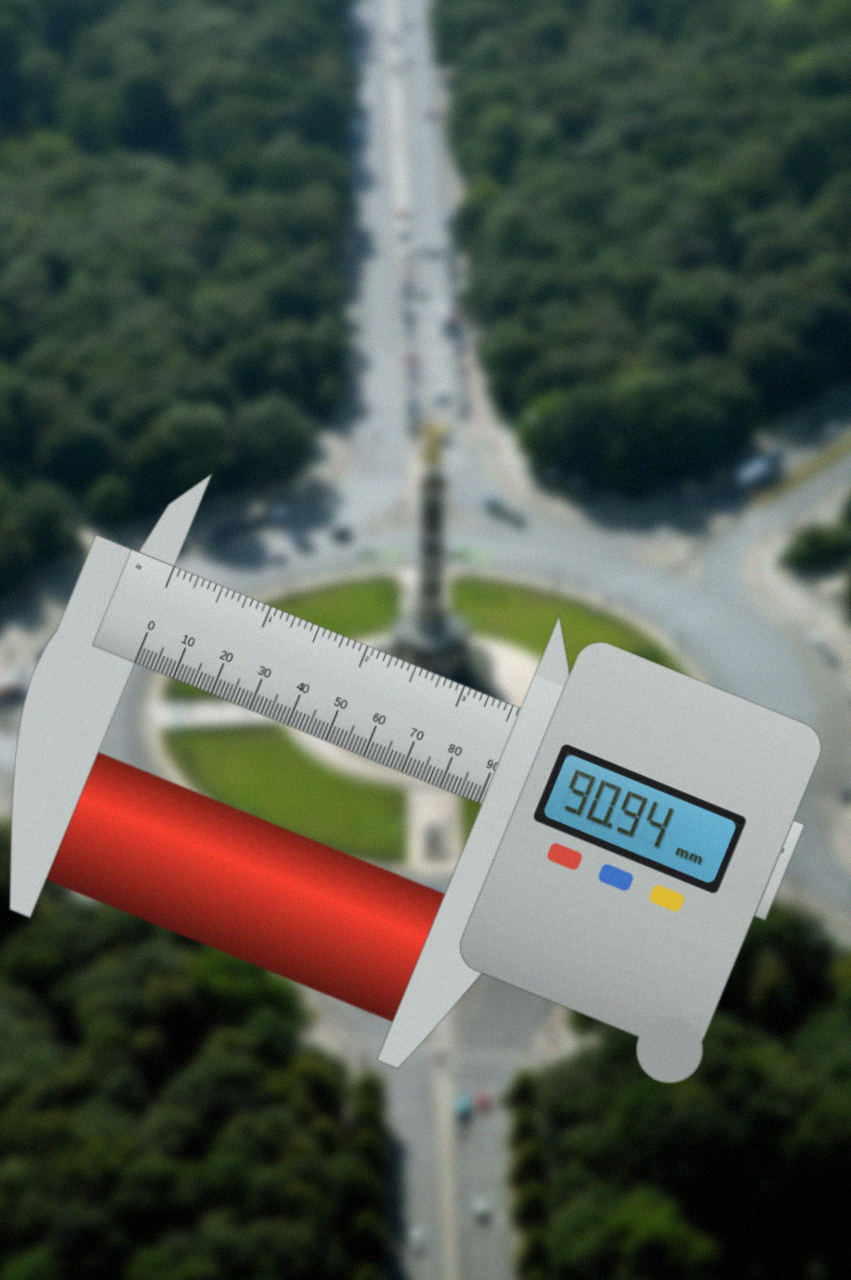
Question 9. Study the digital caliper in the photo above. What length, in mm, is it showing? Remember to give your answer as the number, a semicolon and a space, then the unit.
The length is 90.94; mm
